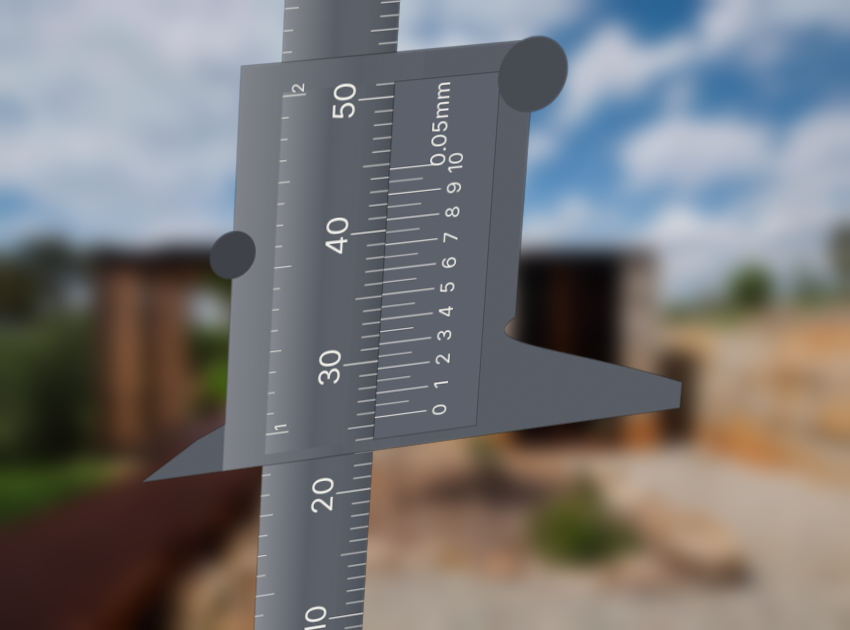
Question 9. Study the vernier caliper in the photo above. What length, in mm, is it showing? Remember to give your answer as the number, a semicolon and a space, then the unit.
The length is 25.6; mm
